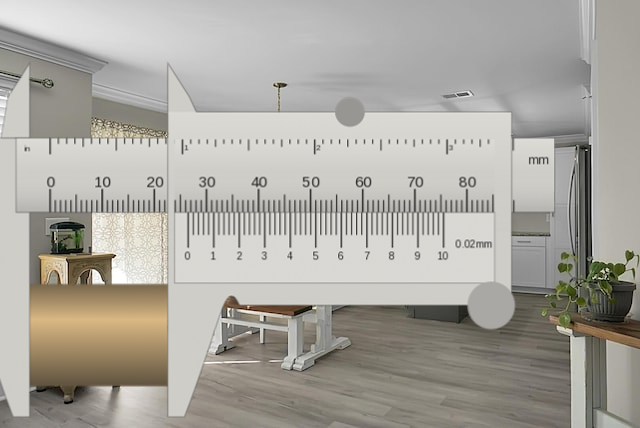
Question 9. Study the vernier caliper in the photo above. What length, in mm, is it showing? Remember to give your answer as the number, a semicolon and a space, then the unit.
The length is 26.5; mm
